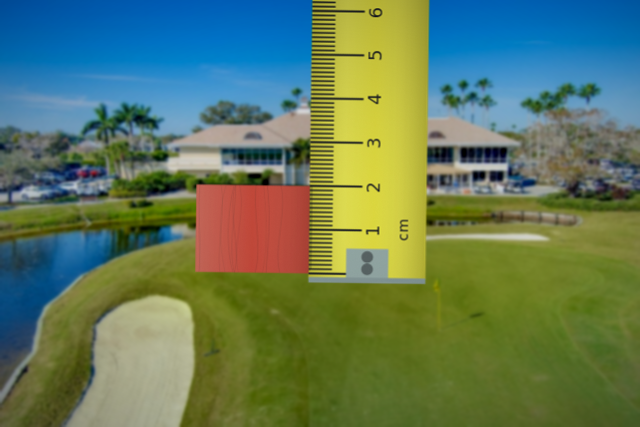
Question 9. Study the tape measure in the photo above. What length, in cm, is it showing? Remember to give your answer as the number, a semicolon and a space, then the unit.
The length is 2; cm
